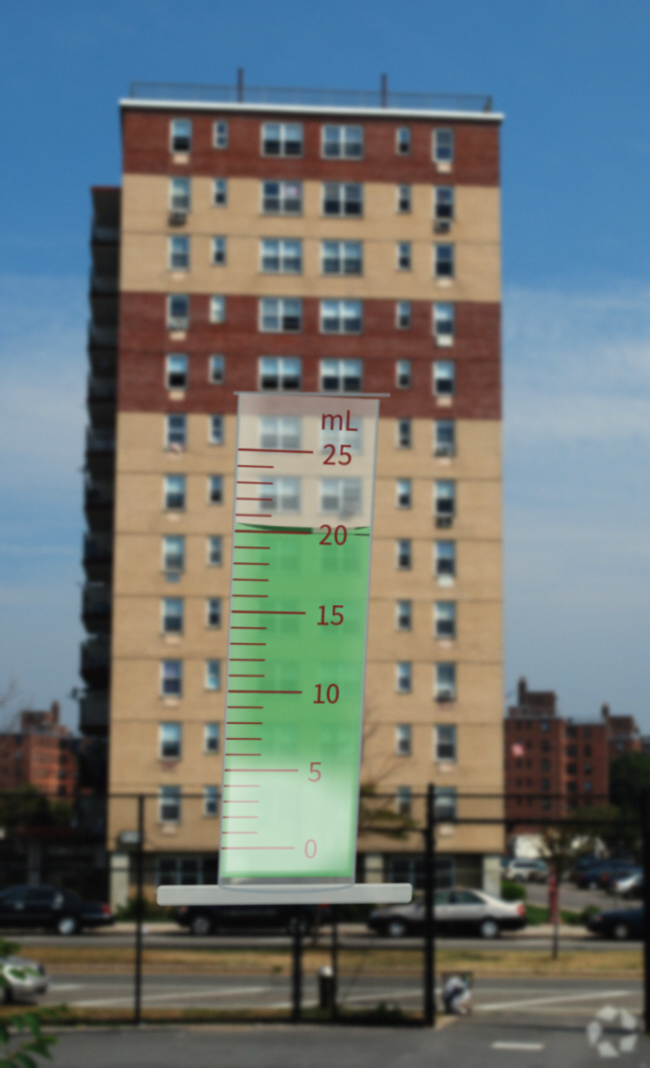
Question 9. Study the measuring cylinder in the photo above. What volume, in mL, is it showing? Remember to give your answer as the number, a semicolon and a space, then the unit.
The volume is 20; mL
